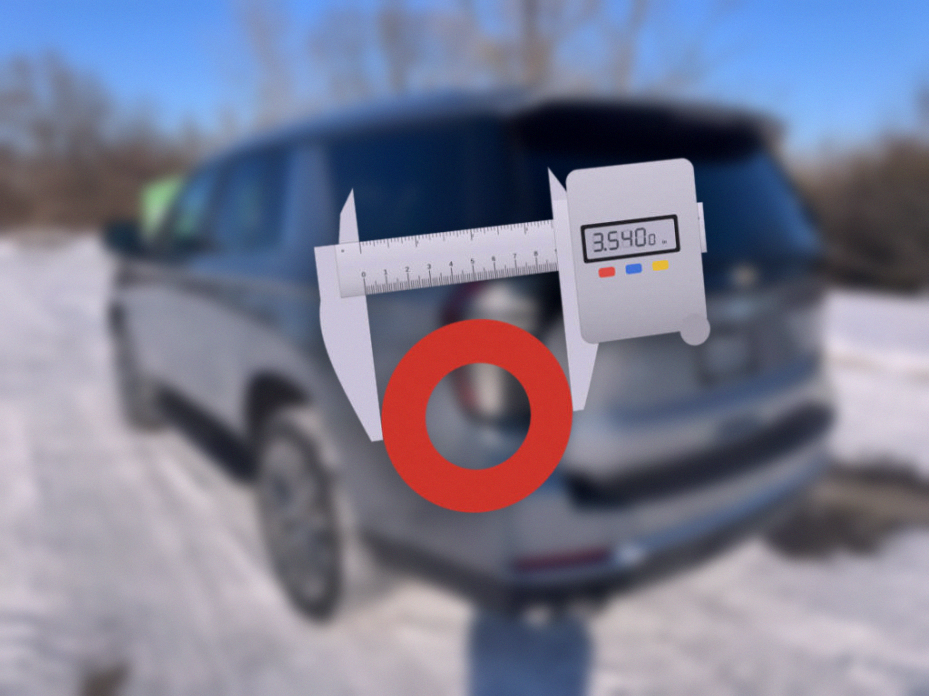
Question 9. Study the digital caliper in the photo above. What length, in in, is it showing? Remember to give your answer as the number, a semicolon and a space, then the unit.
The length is 3.5400; in
